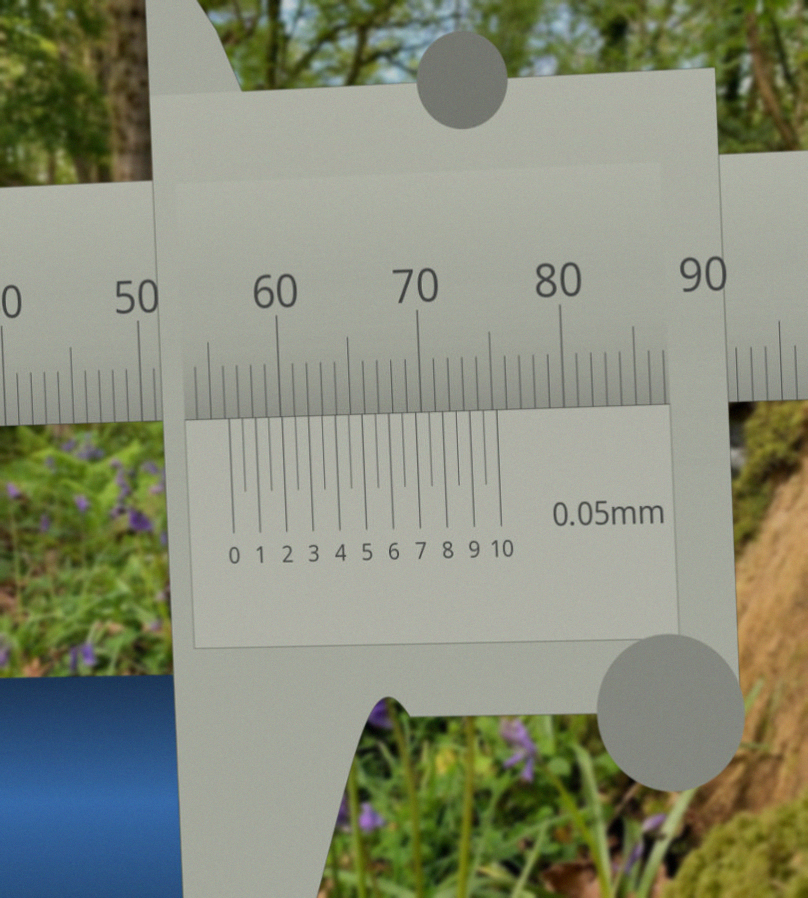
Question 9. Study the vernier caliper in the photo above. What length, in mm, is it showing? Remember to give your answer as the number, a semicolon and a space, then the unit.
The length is 56.3; mm
